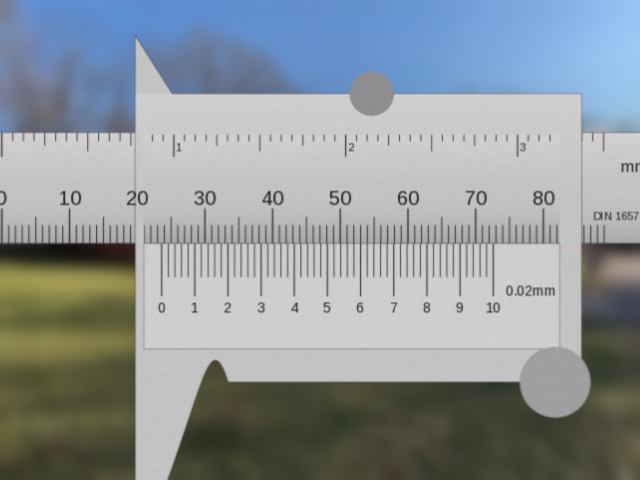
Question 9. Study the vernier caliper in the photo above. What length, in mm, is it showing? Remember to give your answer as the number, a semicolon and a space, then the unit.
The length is 23.6; mm
